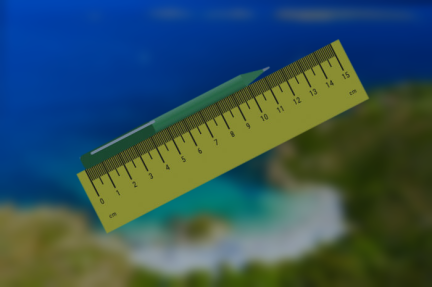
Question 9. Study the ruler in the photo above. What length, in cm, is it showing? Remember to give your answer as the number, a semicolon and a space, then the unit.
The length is 11.5; cm
